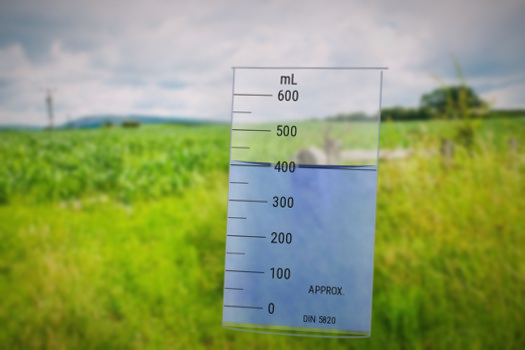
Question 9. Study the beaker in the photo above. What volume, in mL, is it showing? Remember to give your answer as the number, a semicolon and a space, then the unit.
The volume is 400; mL
